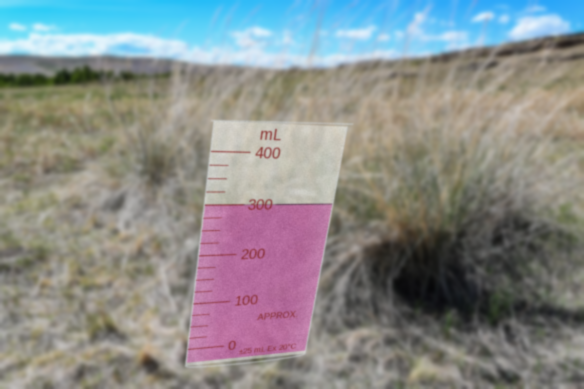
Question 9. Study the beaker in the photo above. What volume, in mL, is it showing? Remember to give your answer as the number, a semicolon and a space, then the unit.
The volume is 300; mL
